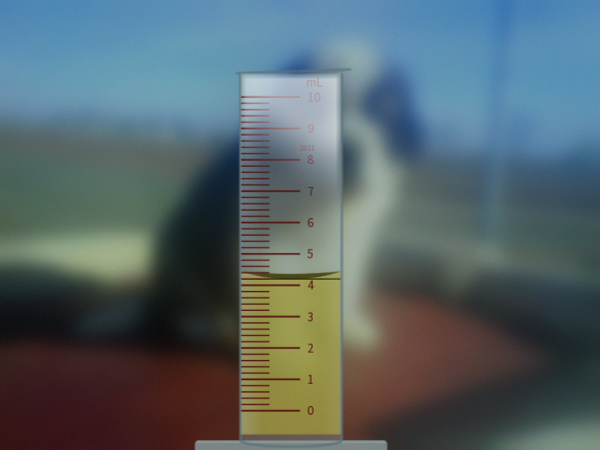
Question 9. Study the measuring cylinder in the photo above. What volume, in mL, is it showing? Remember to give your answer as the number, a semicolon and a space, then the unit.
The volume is 4.2; mL
